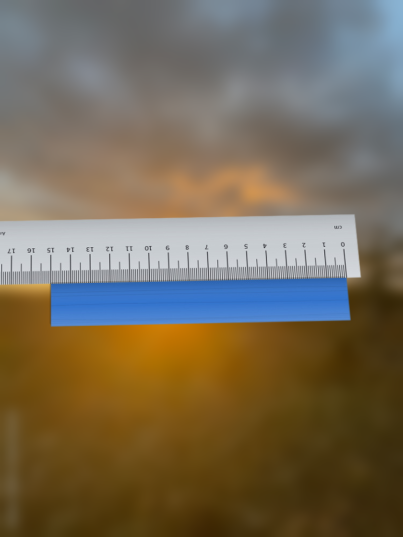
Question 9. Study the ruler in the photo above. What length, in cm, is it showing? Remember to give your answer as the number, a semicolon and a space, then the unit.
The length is 15; cm
